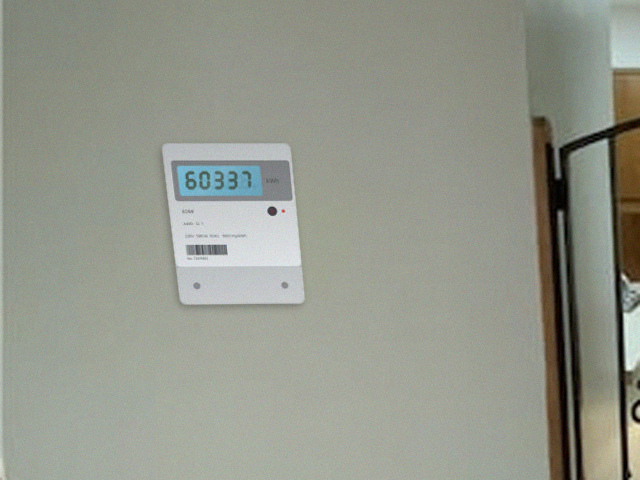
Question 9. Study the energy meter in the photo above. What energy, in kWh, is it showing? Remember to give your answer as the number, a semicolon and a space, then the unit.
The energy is 60337; kWh
